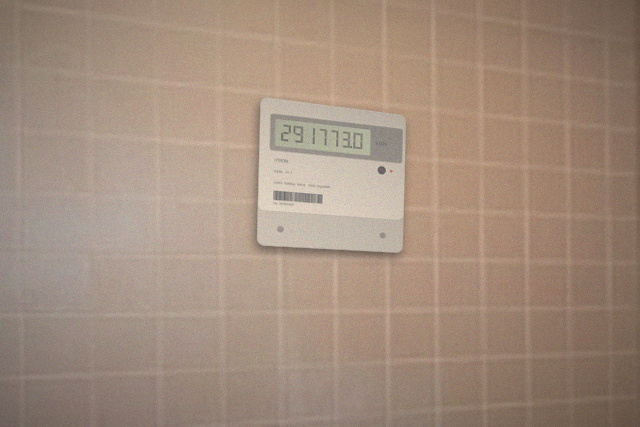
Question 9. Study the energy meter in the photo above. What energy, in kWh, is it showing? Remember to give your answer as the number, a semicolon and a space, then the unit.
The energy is 291773.0; kWh
